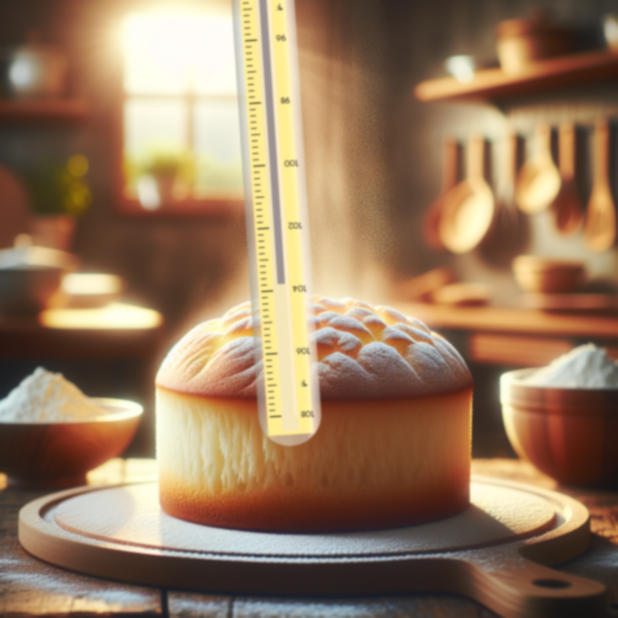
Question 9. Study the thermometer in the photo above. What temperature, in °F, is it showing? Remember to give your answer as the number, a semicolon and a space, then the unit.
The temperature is 103.8; °F
